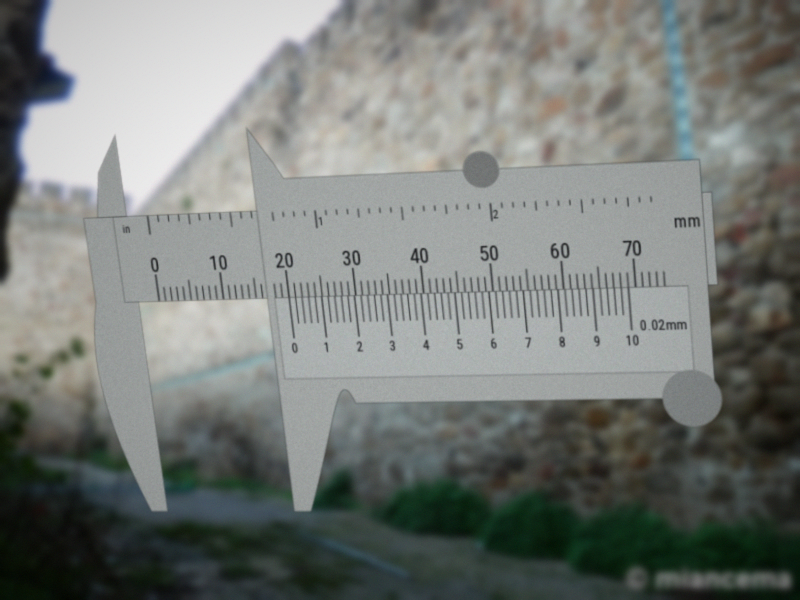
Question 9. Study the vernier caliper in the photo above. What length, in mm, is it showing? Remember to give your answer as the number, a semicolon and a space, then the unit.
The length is 20.0; mm
